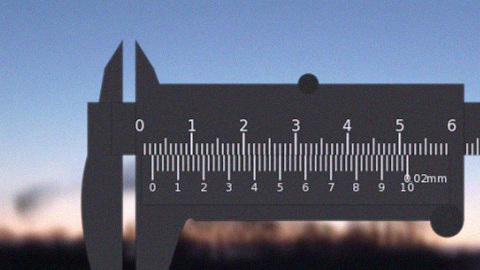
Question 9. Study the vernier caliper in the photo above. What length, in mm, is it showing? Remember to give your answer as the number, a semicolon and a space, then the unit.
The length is 2.5; mm
